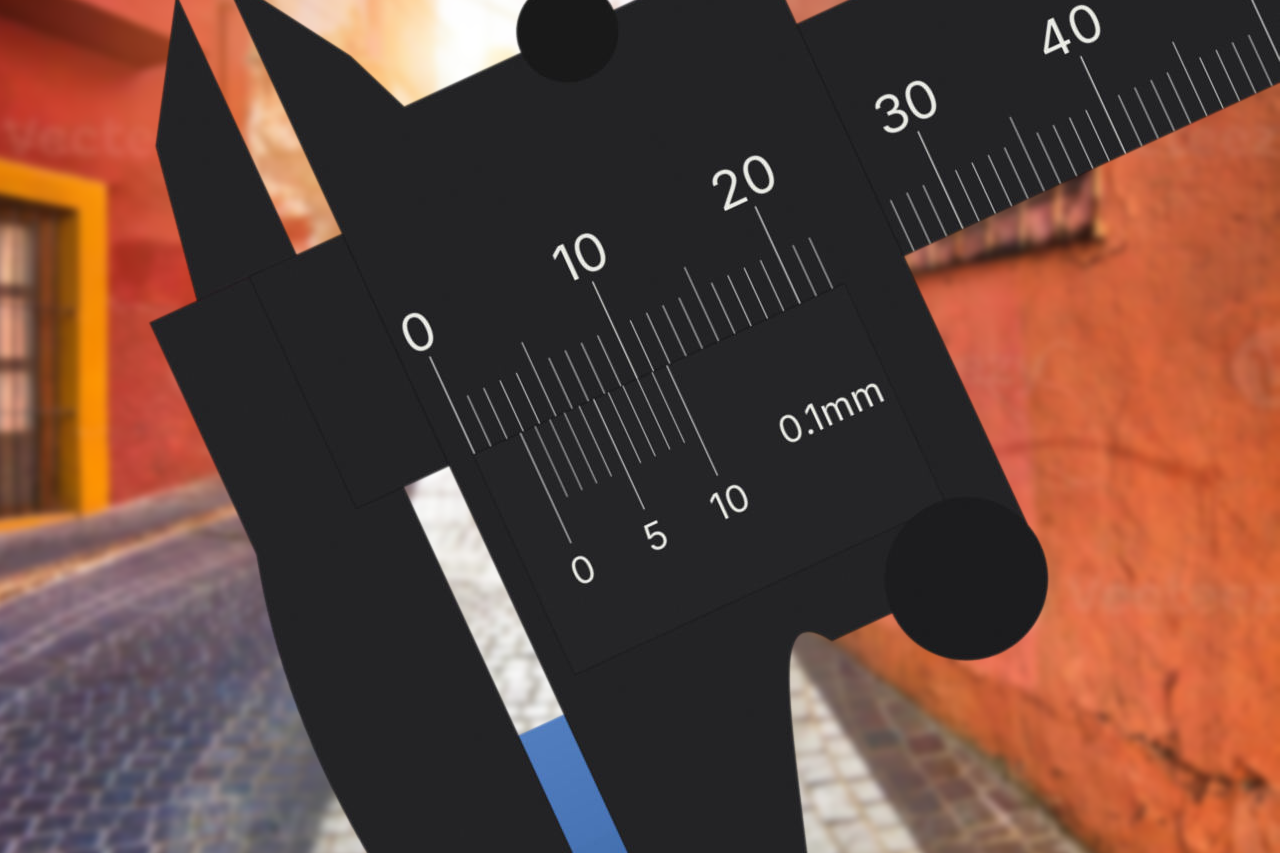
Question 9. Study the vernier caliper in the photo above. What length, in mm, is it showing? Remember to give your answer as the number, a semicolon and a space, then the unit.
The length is 2.8; mm
